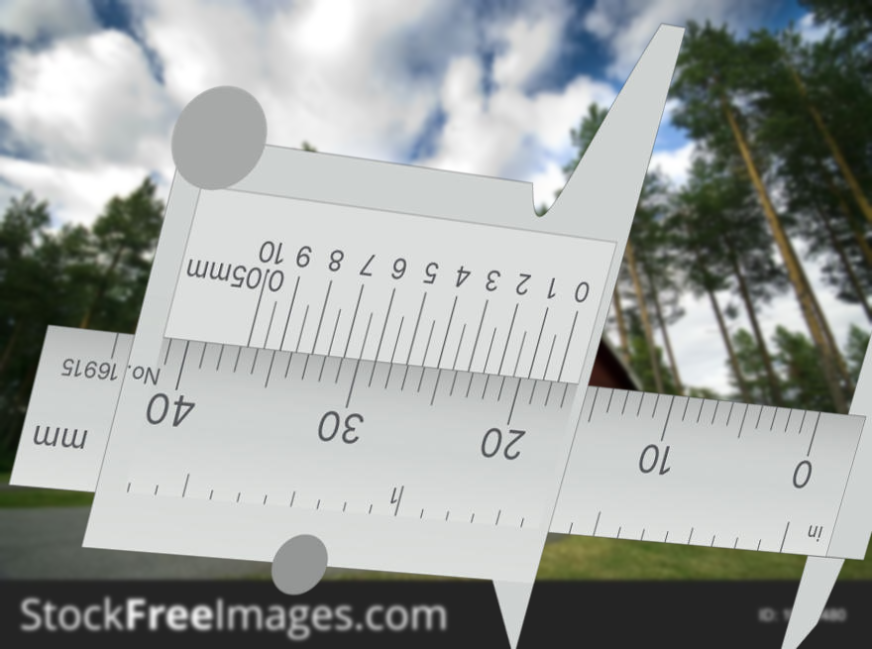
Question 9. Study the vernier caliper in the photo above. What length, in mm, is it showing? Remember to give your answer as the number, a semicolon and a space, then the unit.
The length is 17.6; mm
